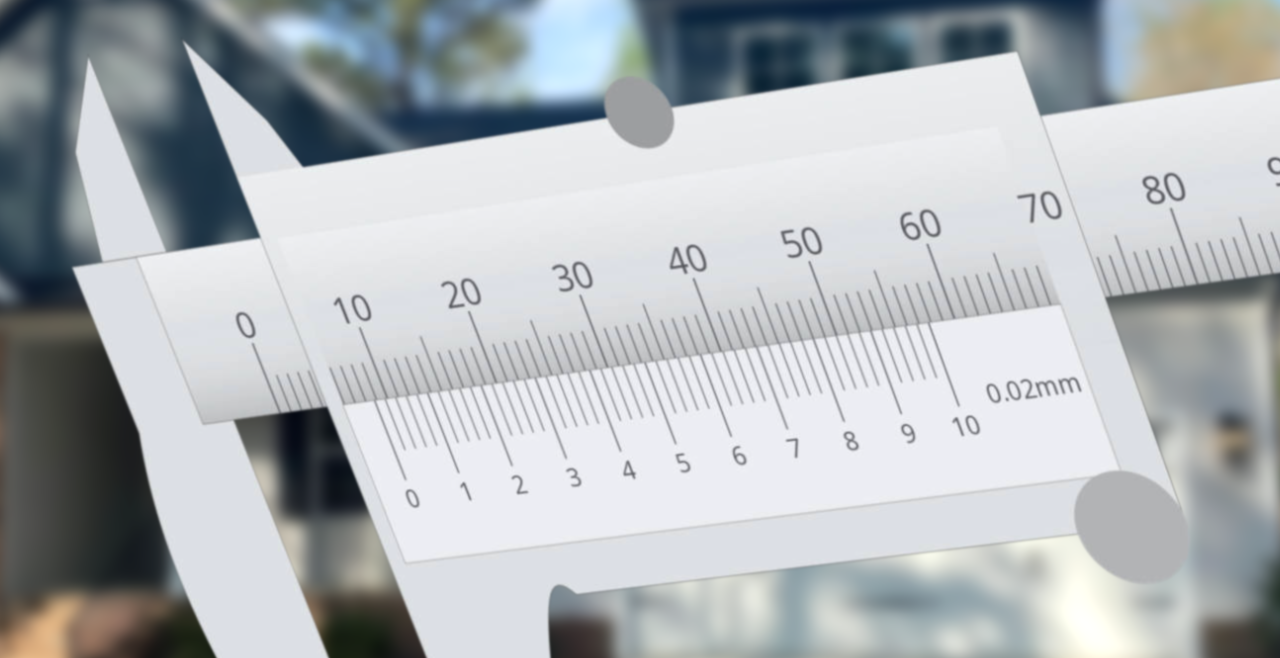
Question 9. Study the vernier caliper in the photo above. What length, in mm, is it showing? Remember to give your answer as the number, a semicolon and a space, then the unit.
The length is 8.8; mm
